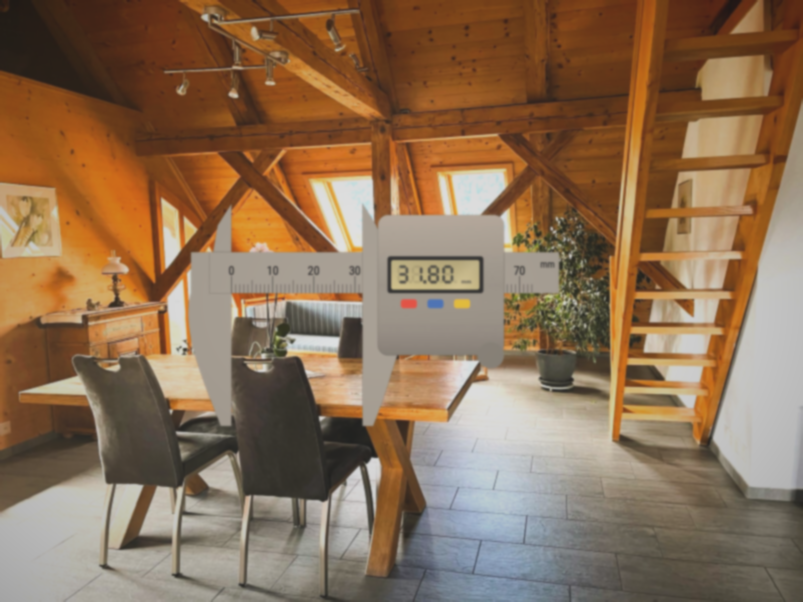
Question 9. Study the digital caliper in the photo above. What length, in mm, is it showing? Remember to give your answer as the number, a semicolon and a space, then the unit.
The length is 31.80; mm
